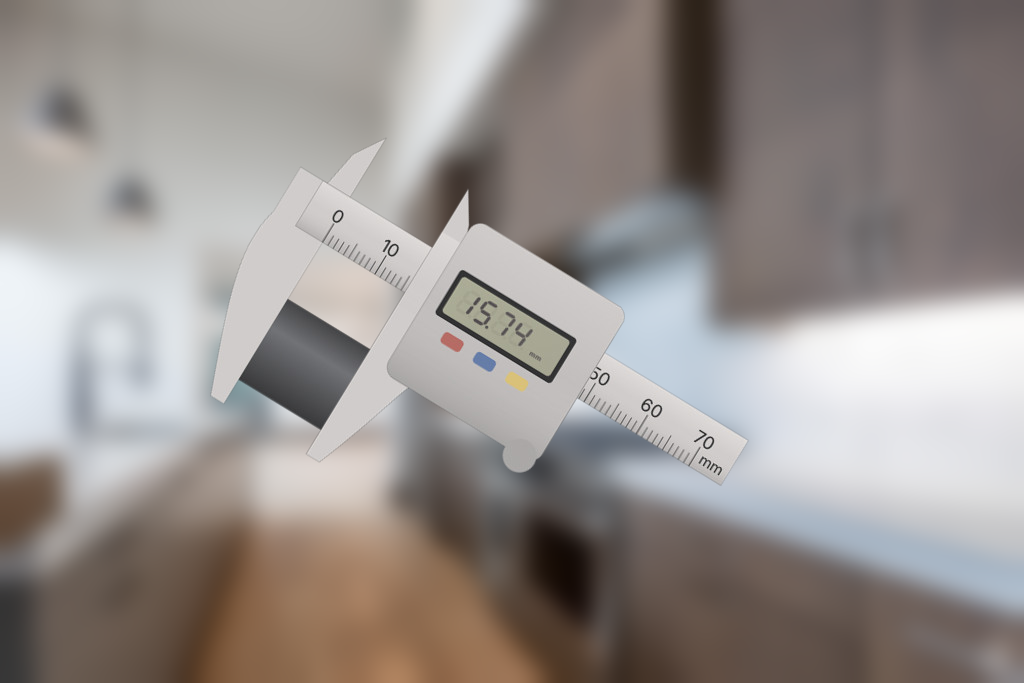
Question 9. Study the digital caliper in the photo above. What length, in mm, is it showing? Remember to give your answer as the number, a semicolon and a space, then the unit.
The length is 15.74; mm
